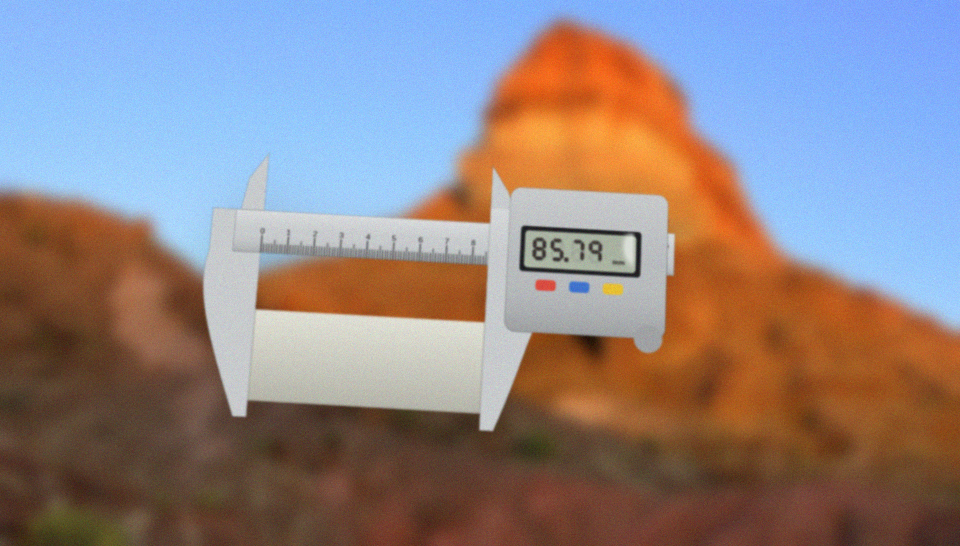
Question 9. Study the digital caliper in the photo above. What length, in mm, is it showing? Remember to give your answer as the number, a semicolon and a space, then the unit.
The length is 85.79; mm
